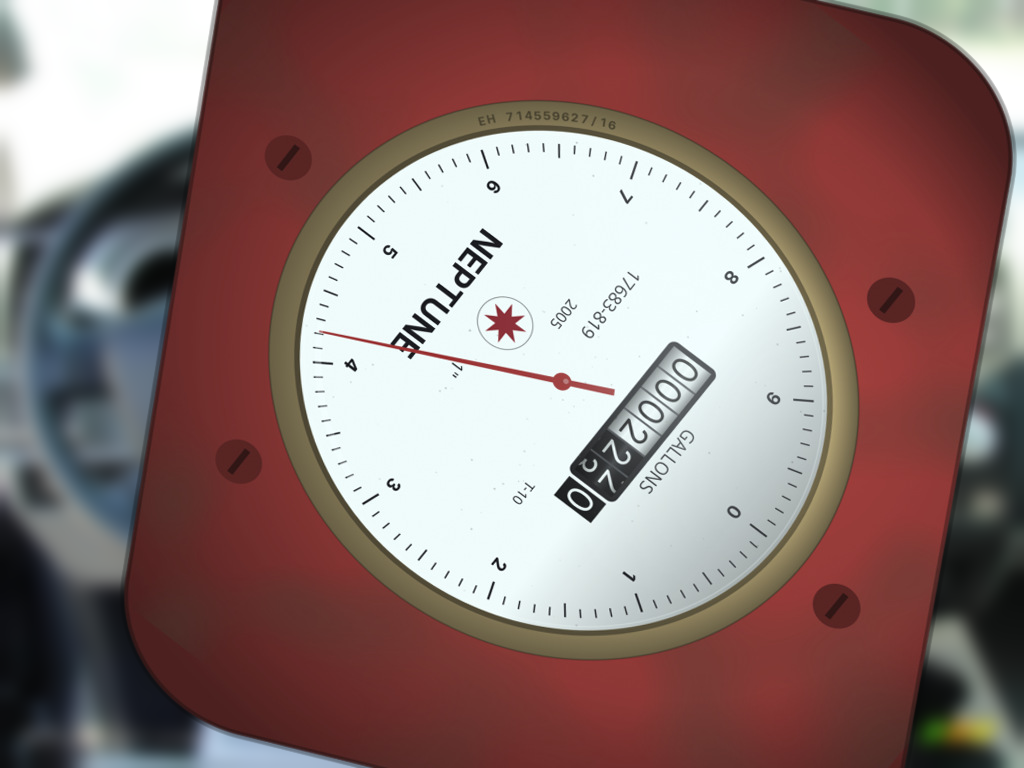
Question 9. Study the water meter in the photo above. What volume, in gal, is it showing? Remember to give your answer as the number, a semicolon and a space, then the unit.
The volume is 2224.2; gal
